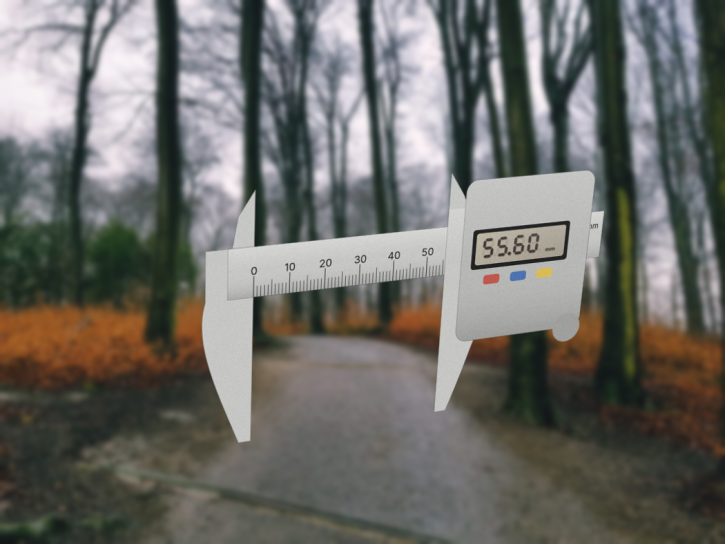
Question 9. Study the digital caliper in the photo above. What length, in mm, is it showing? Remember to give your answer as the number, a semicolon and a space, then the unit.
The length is 55.60; mm
